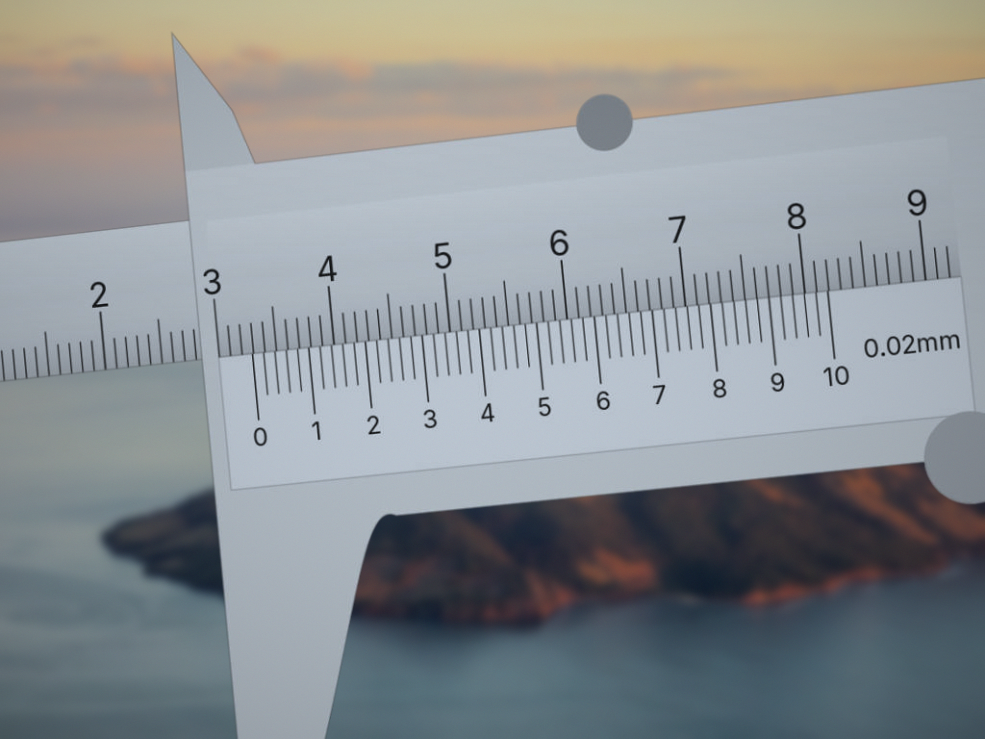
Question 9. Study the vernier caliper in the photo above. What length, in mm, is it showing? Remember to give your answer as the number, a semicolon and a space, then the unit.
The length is 32.9; mm
